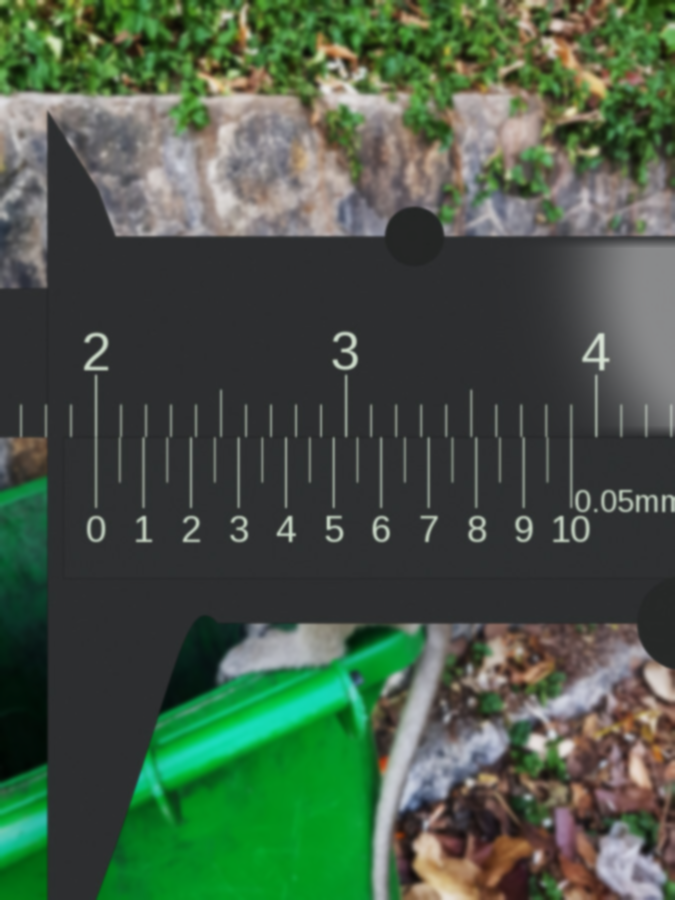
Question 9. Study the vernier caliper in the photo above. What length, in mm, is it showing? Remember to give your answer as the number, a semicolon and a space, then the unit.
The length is 20.0; mm
